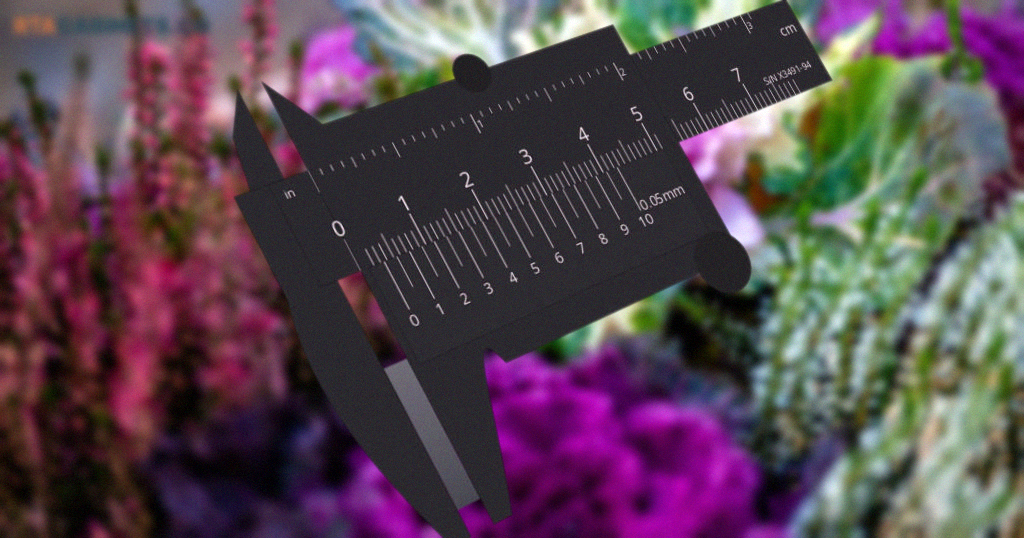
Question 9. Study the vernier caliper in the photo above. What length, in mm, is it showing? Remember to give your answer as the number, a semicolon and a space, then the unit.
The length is 3.5; mm
